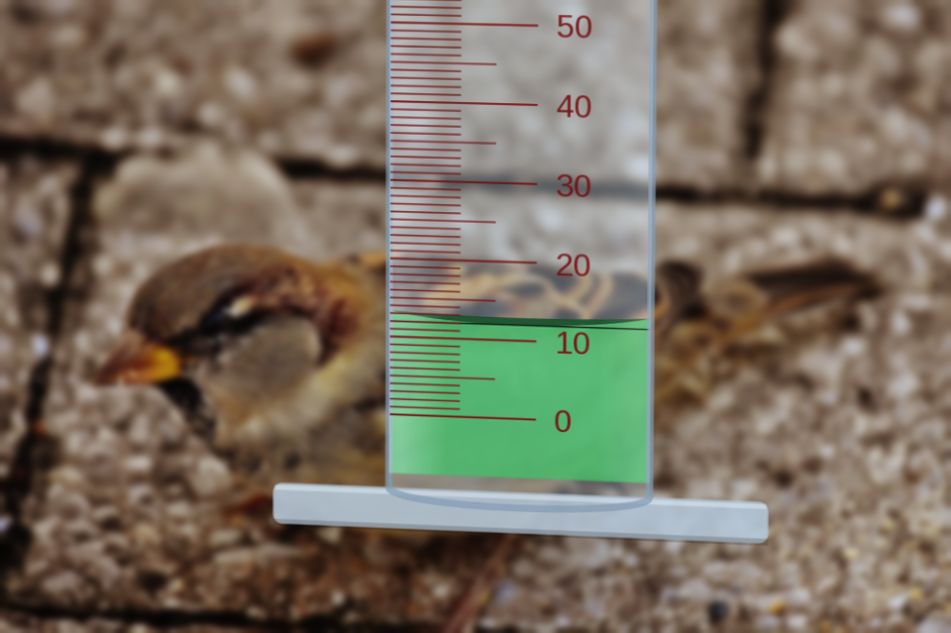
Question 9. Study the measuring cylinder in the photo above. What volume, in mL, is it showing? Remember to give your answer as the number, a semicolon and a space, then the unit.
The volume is 12; mL
